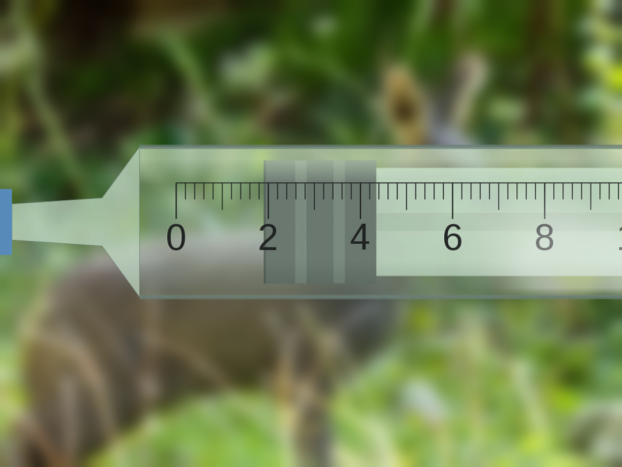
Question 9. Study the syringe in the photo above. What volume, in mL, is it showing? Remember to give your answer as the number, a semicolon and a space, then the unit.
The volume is 1.9; mL
